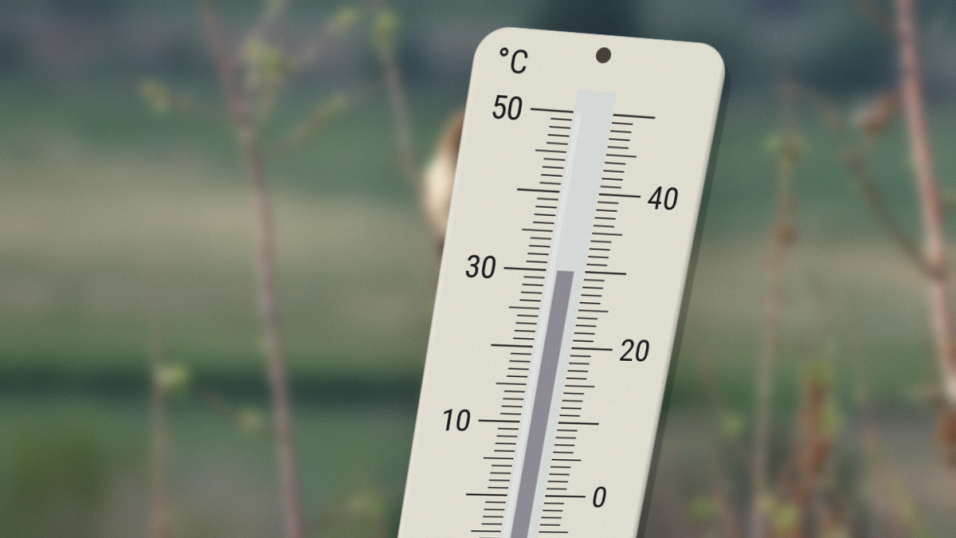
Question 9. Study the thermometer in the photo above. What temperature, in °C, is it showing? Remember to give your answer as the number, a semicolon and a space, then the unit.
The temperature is 30; °C
